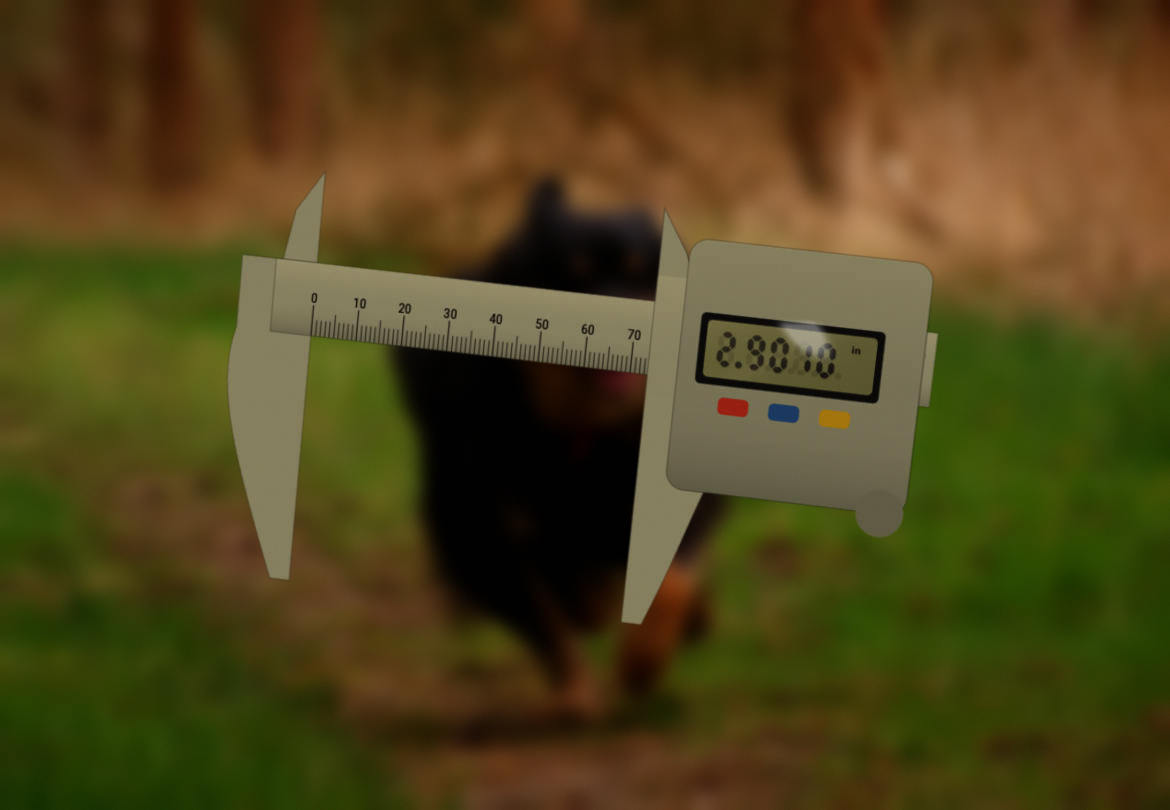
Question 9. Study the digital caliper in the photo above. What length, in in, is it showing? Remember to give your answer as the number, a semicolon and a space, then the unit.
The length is 2.9010; in
